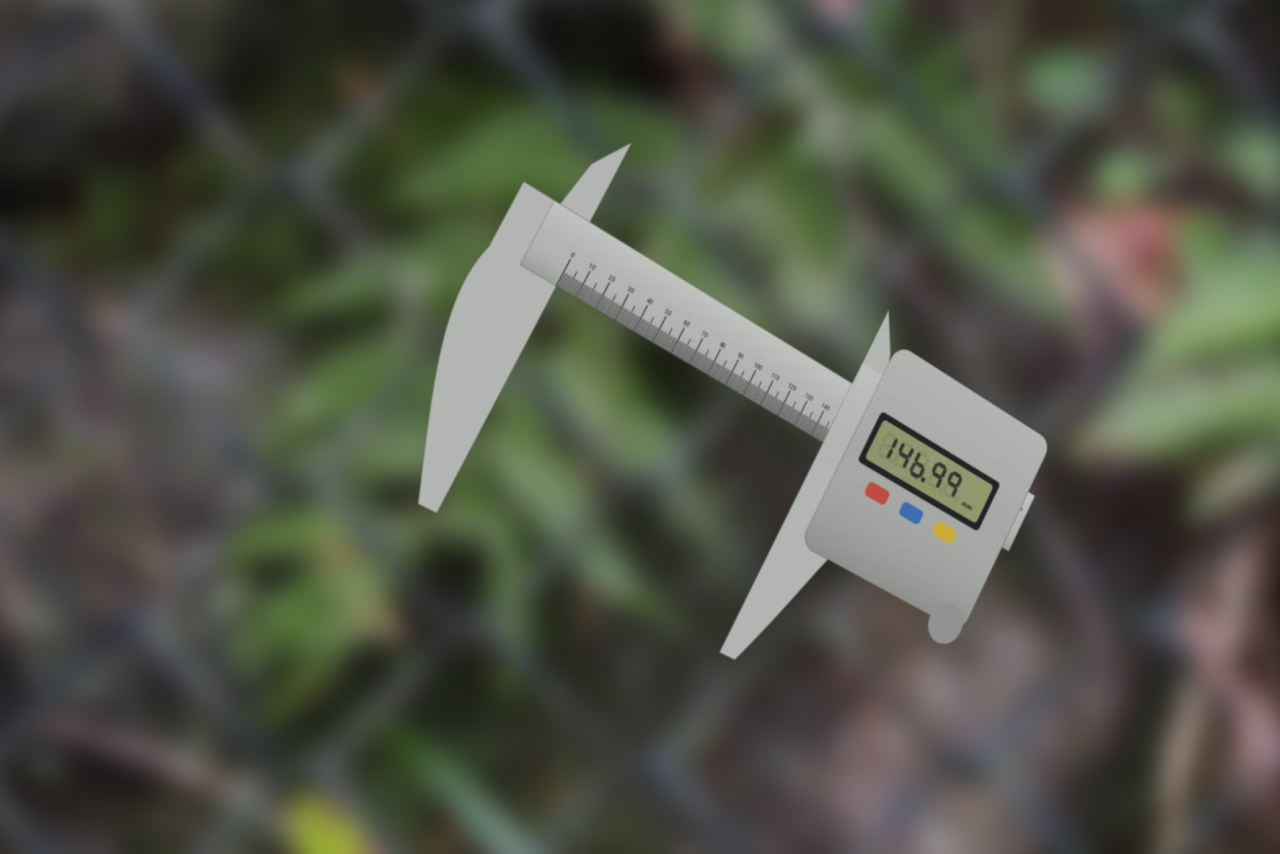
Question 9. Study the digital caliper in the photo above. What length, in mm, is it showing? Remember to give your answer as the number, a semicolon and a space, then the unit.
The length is 146.99; mm
